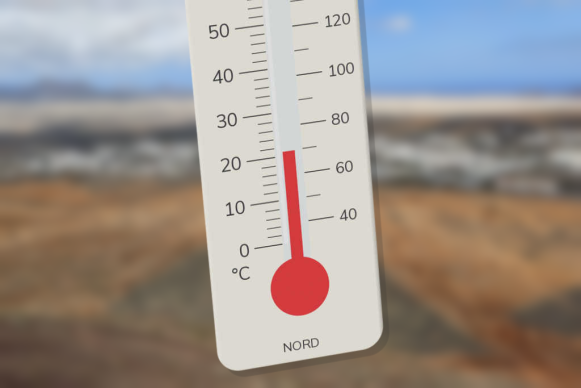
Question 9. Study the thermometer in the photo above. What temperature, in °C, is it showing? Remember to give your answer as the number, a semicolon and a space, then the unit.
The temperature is 21; °C
